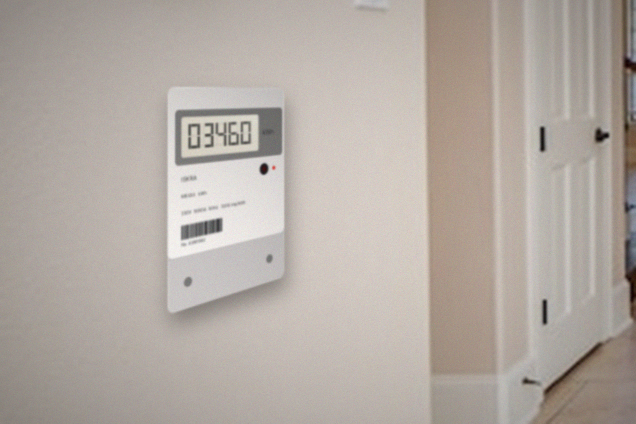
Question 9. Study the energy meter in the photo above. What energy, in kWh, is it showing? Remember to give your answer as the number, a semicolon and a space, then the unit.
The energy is 3460; kWh
